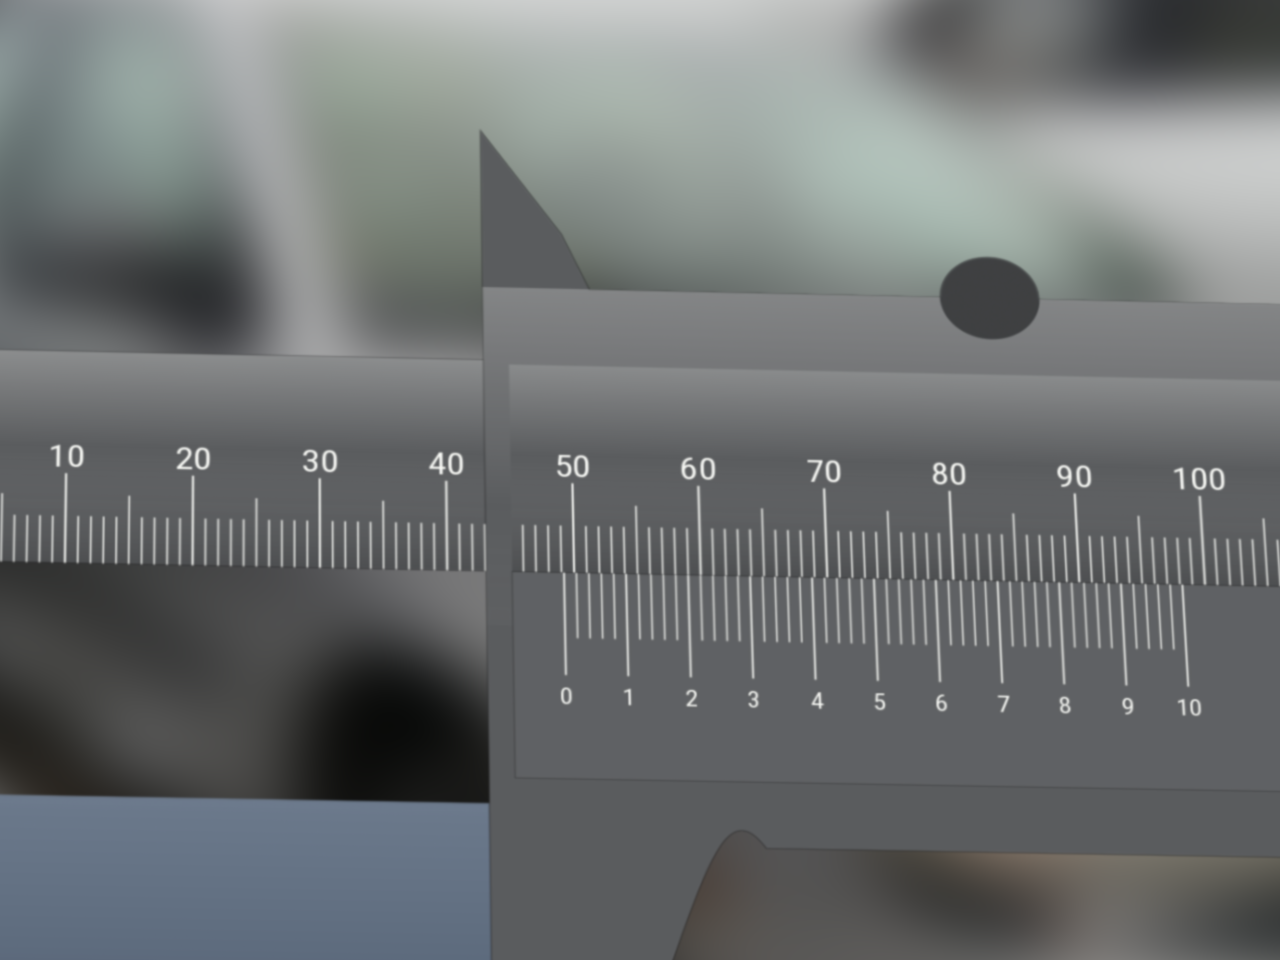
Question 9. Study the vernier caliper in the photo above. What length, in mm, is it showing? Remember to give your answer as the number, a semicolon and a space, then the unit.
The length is 49.2; mm
